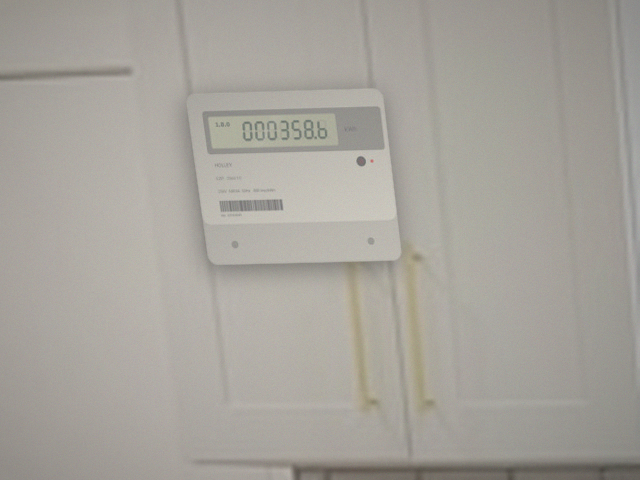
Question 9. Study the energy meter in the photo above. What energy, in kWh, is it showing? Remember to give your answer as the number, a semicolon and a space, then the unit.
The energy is 358.6; kWh
